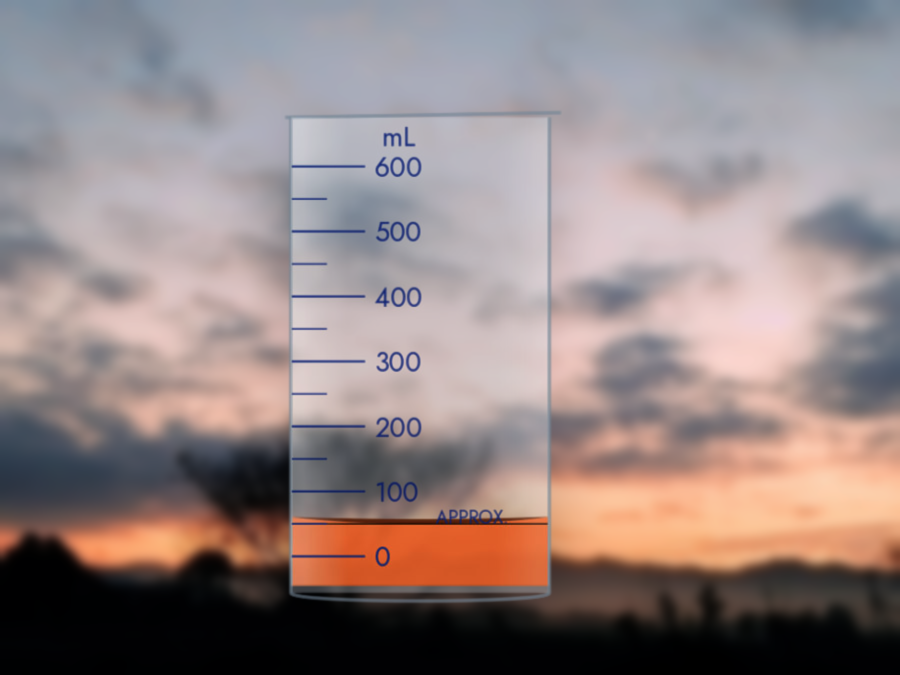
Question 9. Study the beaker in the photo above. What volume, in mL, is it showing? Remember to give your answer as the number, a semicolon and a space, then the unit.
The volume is 50; mL
